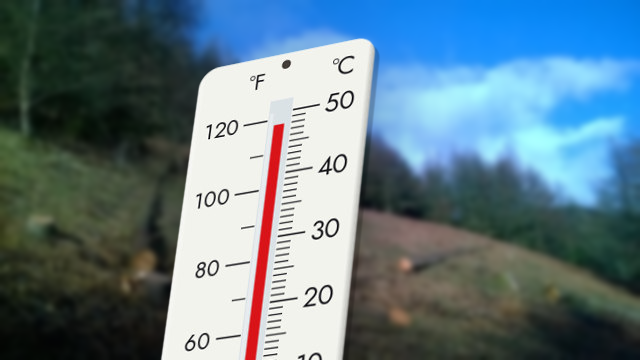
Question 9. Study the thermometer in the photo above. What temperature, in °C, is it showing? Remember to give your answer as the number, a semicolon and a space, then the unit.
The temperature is 48; °C
